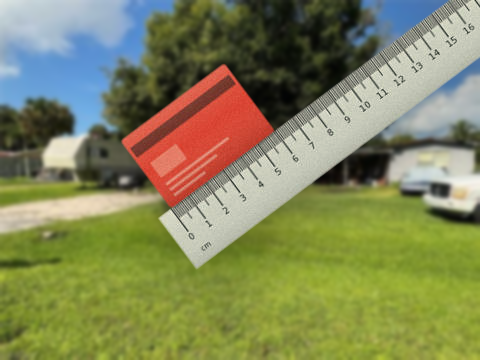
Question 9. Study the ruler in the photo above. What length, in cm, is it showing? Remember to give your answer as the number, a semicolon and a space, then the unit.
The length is 6; cm
